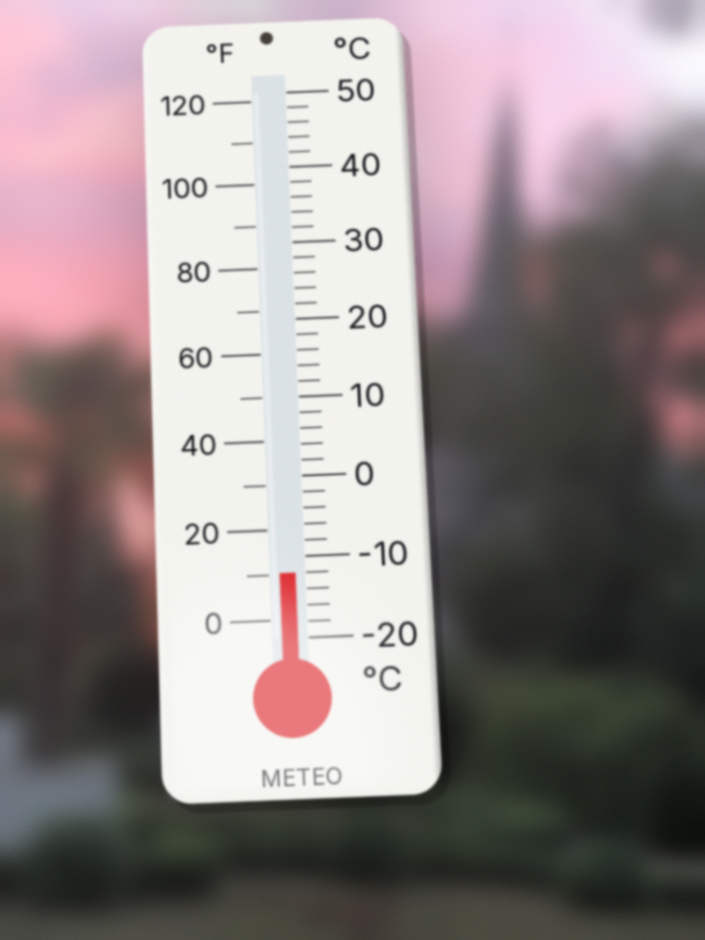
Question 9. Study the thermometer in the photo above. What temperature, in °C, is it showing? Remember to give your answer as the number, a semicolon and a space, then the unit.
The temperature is -12; °C
